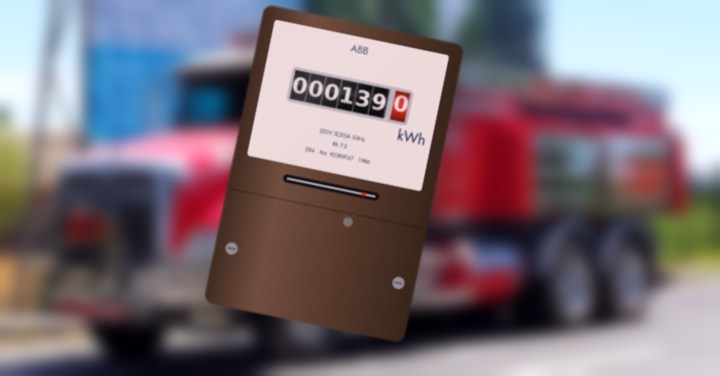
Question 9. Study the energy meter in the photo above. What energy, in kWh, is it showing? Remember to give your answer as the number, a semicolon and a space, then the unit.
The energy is 139.0; kWh
